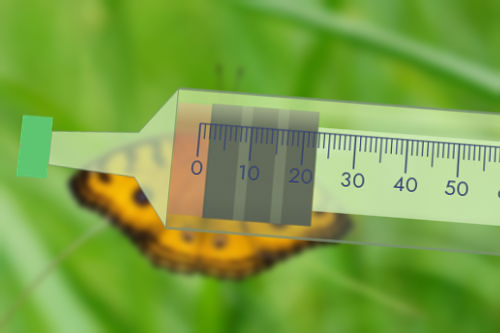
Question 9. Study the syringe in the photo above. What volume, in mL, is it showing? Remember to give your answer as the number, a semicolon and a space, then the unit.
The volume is 2; mL
